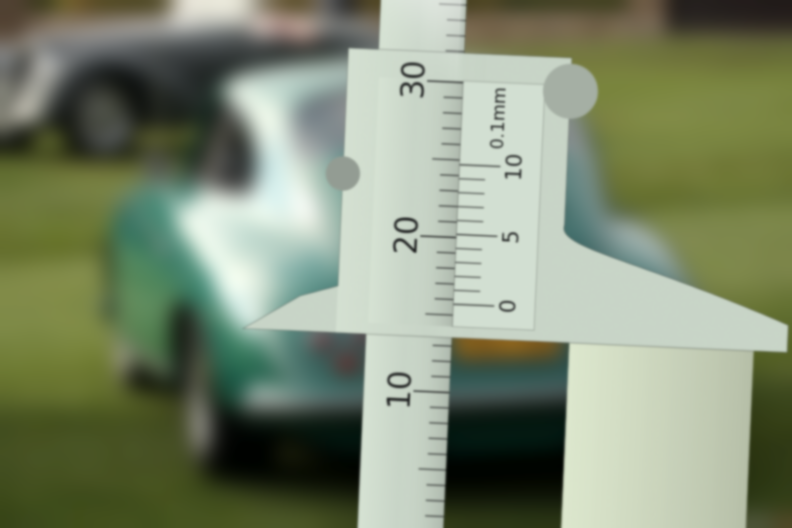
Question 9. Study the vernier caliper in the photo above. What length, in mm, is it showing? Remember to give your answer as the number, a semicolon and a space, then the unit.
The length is 15.7; mm
